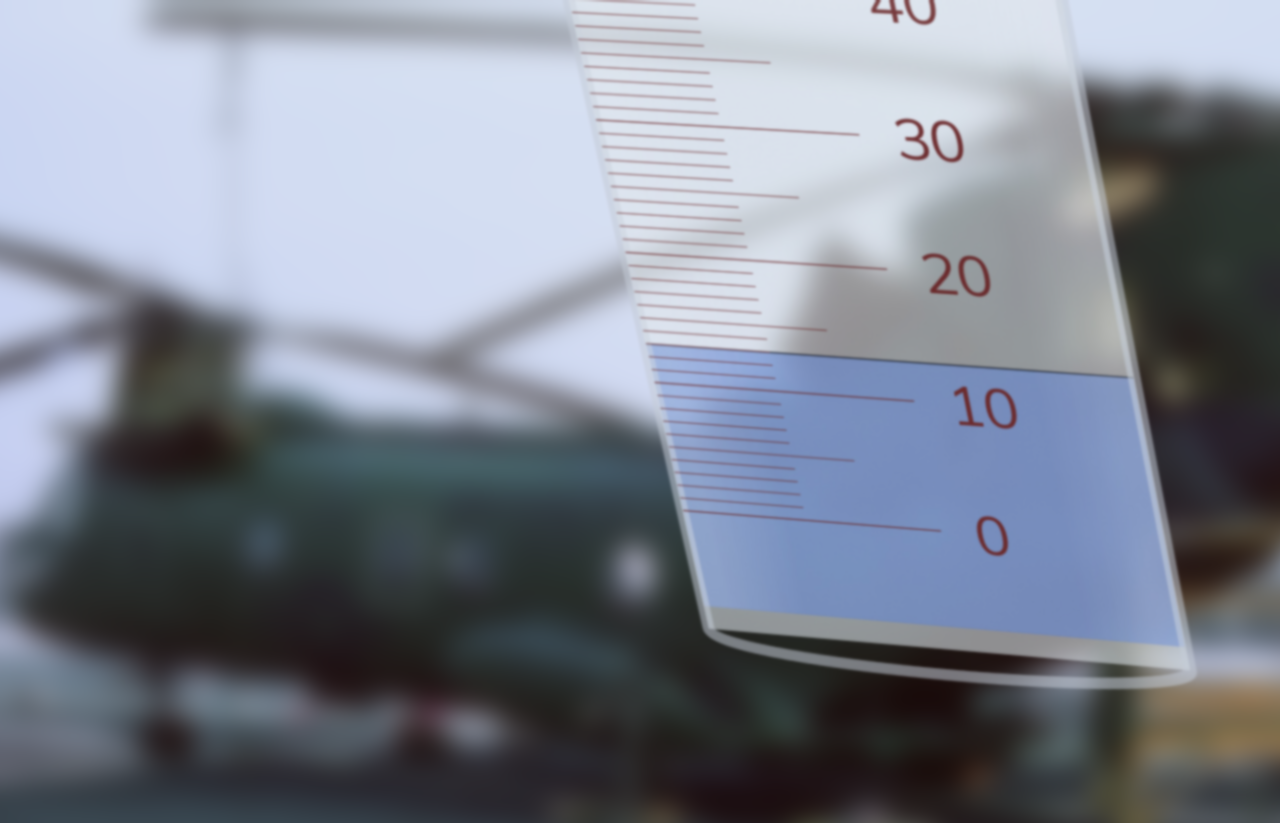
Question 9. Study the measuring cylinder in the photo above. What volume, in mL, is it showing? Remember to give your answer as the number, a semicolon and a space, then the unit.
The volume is 13; mL
